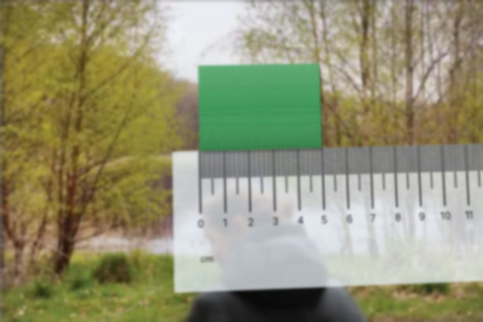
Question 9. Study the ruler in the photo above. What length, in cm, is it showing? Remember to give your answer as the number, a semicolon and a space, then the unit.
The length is 5; cm
